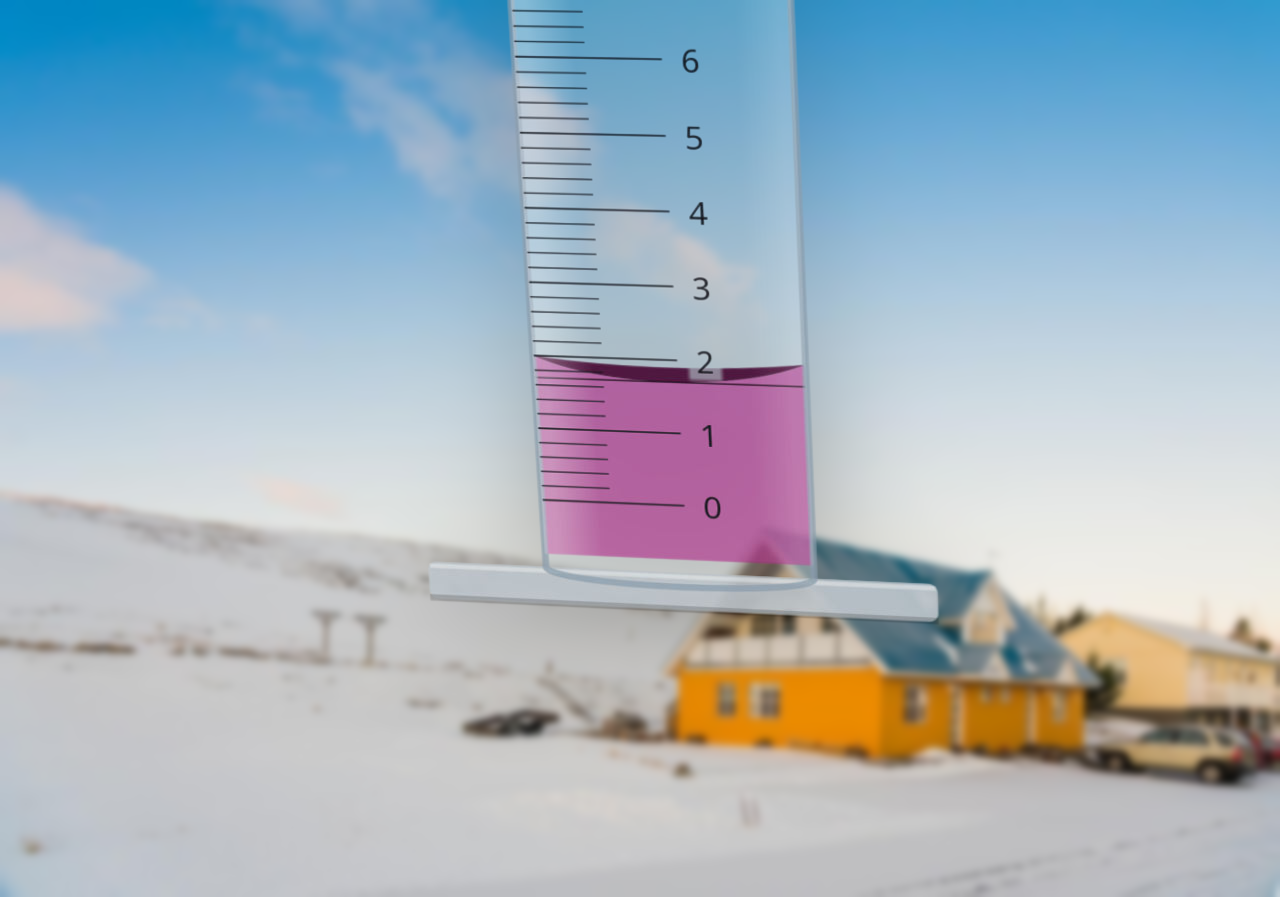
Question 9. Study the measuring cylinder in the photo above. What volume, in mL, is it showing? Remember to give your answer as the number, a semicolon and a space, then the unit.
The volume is 1.7; mL
